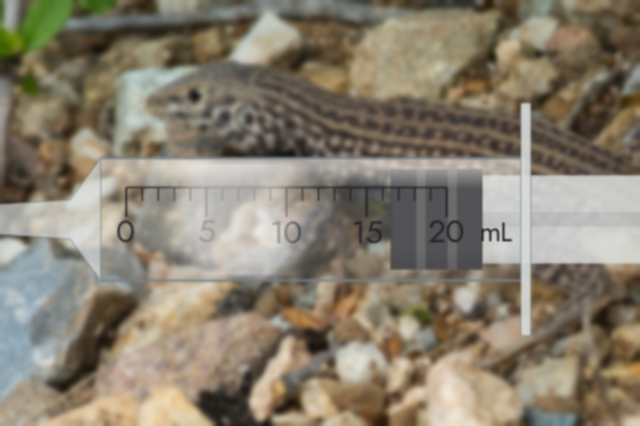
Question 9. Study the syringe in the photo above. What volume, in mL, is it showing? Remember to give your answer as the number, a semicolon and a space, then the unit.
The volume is 16.5; mL
